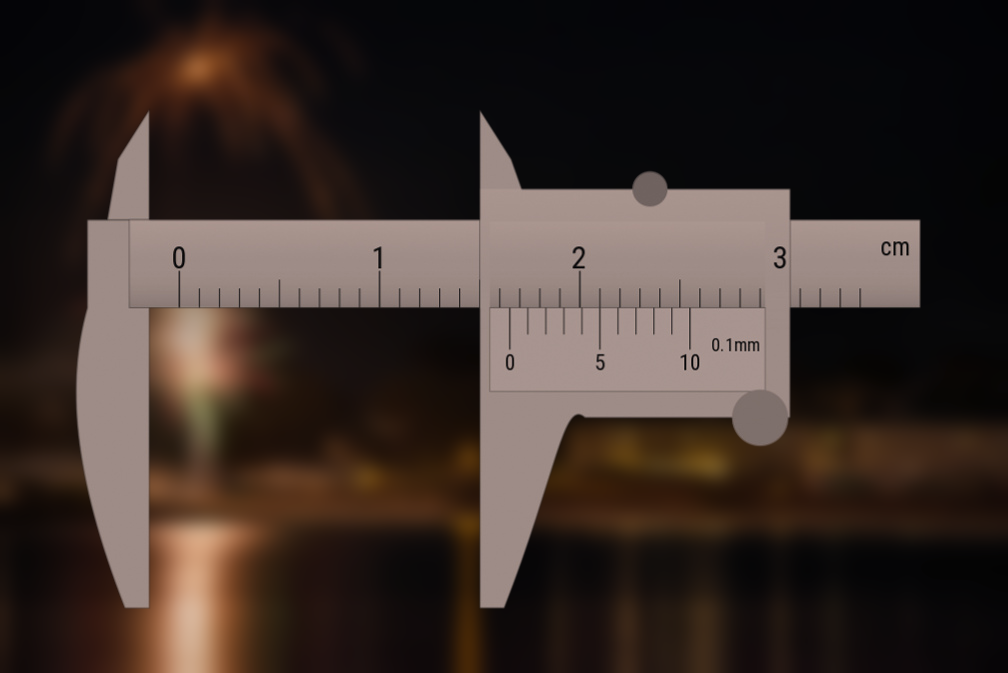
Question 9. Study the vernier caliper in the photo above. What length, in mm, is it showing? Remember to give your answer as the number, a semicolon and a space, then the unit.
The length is 16.5; mm
